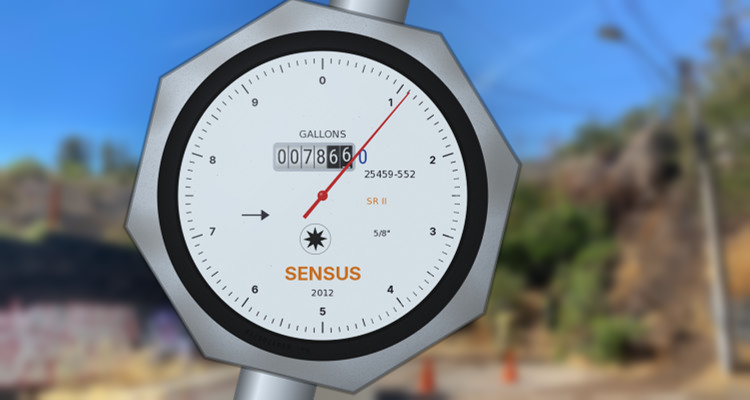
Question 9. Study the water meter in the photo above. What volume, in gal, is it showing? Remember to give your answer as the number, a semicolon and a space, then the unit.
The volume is 78661.1; gal
